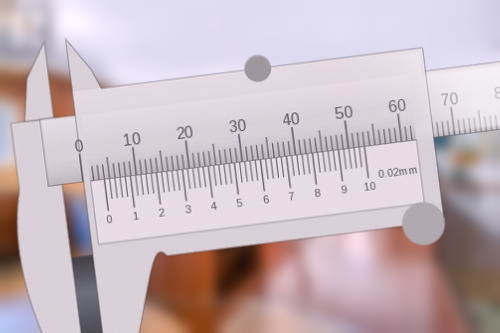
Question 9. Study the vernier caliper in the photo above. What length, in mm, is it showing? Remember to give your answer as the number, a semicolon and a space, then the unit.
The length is 4.0; mm
